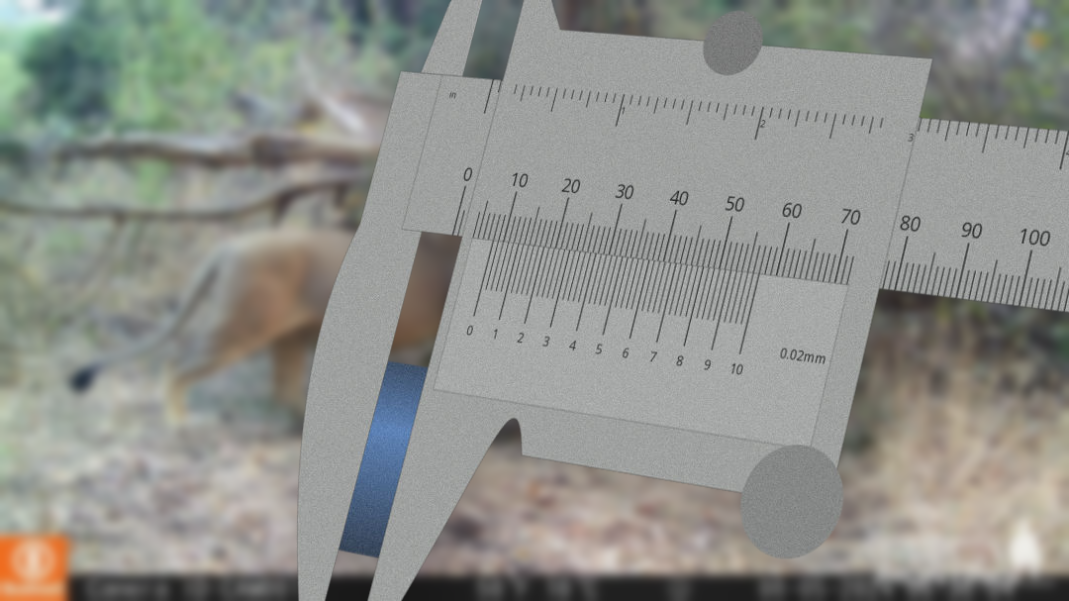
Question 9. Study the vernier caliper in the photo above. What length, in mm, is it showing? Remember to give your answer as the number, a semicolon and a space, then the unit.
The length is 8.0; mm
